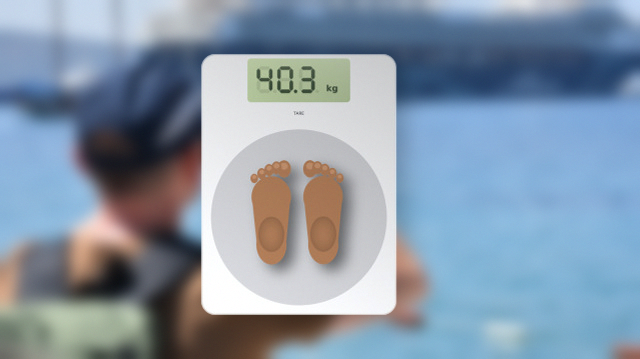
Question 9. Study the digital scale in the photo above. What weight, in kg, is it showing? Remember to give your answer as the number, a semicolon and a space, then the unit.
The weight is 40.3; kg
